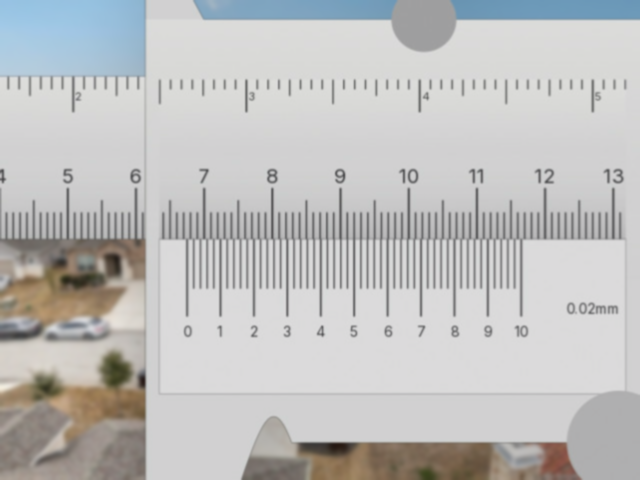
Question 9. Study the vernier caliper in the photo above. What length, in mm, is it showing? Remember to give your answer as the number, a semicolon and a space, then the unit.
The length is 67.5; mm
